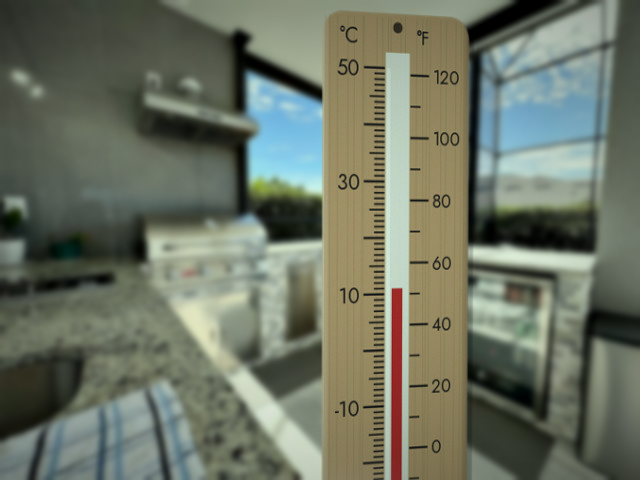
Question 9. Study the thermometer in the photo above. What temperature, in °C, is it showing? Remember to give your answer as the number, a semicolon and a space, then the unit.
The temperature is 11; °C
